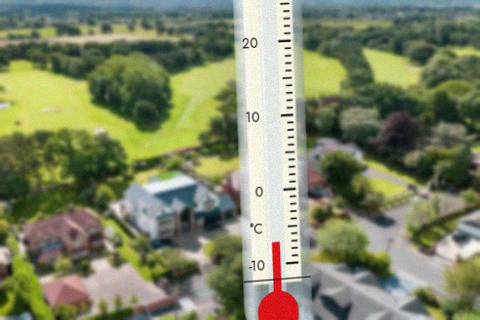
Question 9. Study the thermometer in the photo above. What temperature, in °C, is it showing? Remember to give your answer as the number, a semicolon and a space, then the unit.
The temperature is -7; °C
